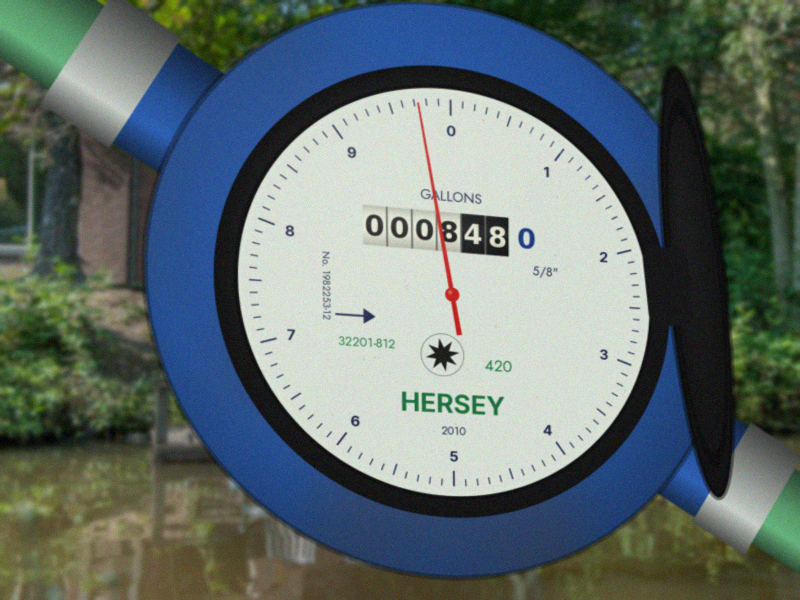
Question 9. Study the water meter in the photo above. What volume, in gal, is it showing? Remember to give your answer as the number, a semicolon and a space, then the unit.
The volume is 8479.7; gal
